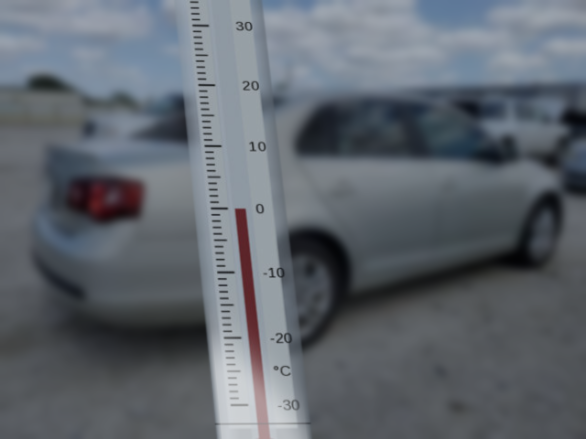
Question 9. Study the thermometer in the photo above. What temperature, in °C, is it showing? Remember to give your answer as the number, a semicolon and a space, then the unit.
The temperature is 0; °C
